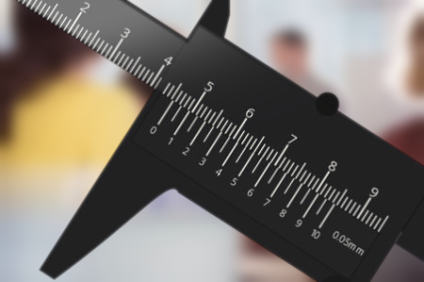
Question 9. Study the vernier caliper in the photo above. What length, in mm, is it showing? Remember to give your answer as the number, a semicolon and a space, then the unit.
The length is 45.5; mm
